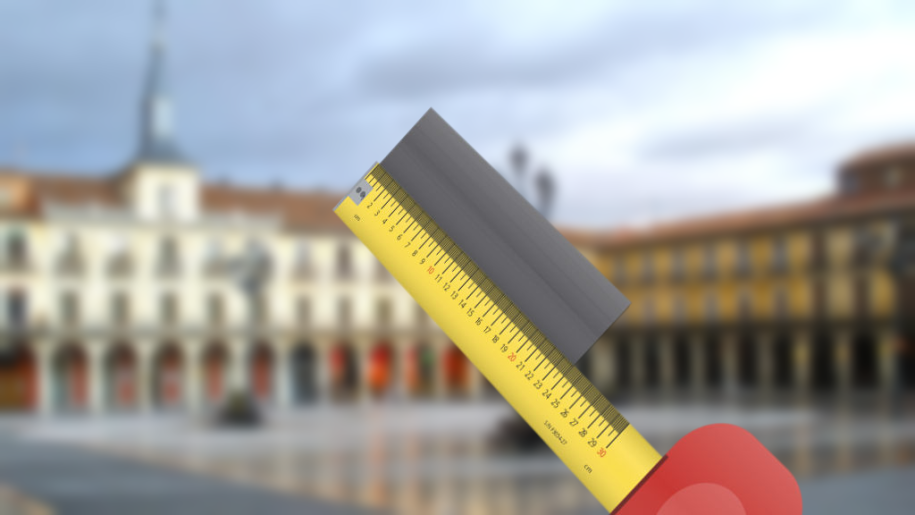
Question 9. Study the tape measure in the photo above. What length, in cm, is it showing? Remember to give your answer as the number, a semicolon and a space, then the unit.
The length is 24; cm
